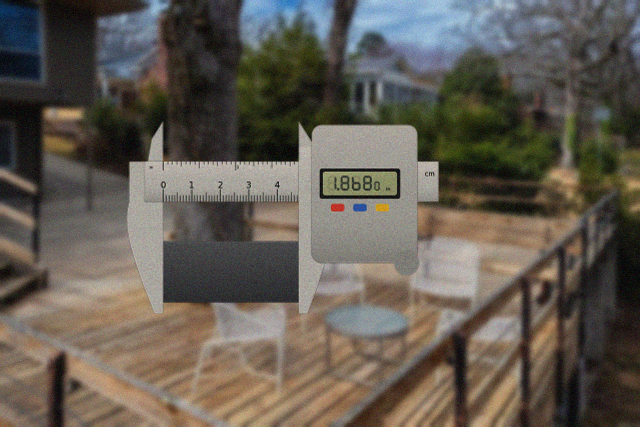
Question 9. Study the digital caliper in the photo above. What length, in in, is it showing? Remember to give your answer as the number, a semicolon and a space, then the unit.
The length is 1.8680; in
